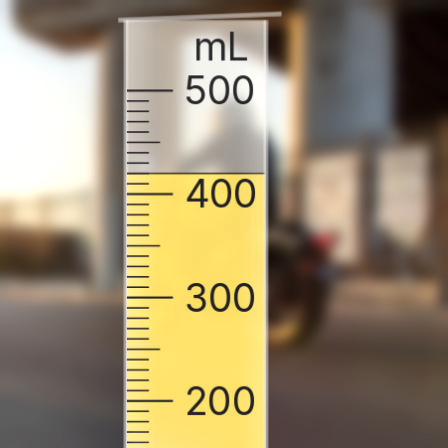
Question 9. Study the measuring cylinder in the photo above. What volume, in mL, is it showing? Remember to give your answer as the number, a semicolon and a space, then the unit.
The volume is 420; mL
